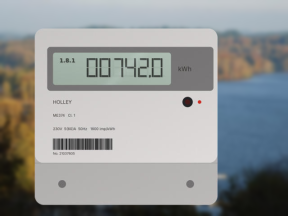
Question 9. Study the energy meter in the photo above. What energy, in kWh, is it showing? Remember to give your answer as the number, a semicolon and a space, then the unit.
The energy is 742.0; kWh
